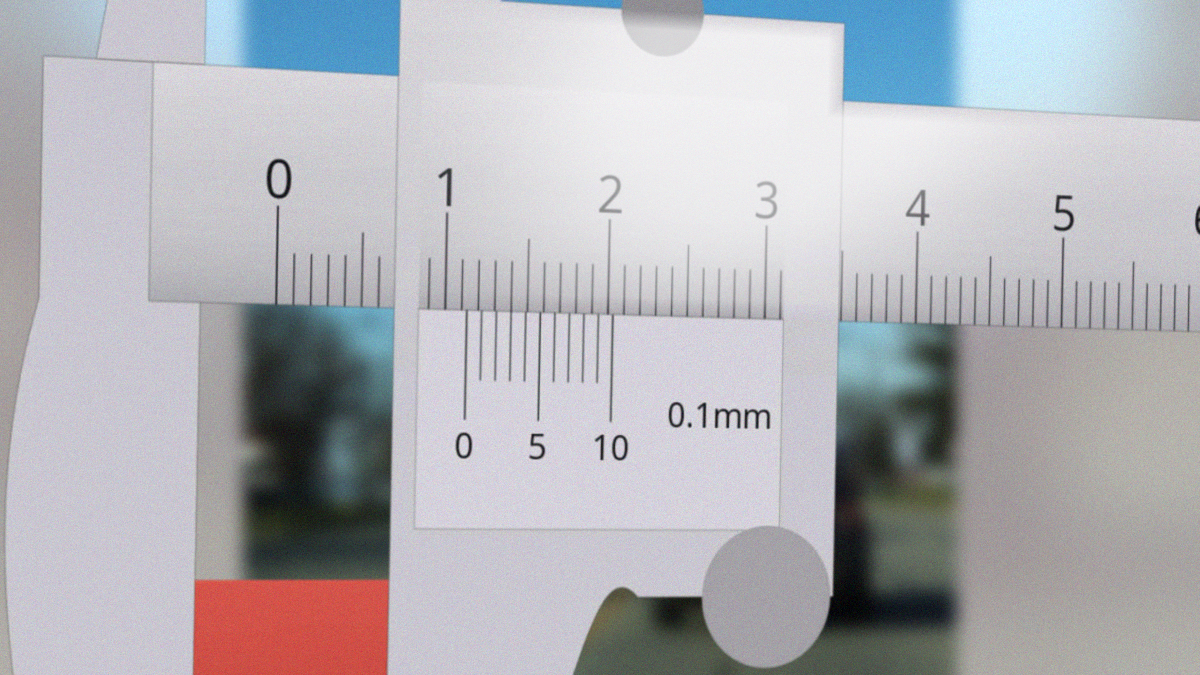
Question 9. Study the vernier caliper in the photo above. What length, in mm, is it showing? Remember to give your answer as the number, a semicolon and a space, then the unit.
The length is 11.3; mm
